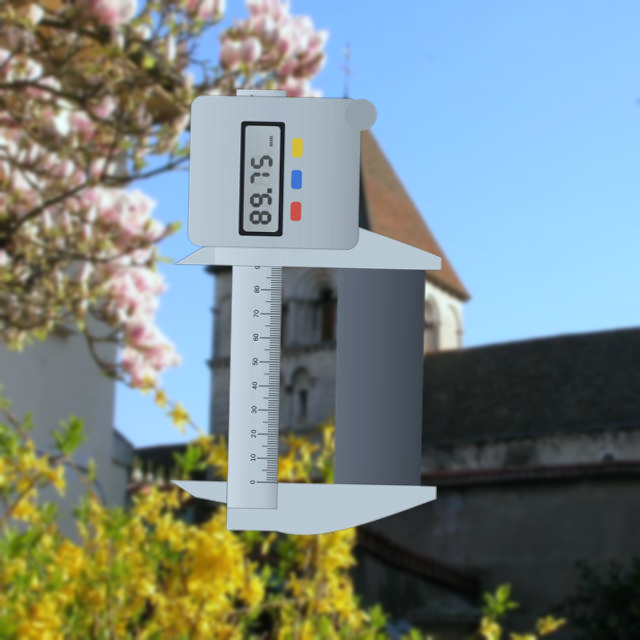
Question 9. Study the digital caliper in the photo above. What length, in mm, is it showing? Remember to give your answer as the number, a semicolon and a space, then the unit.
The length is 89.75; mm
